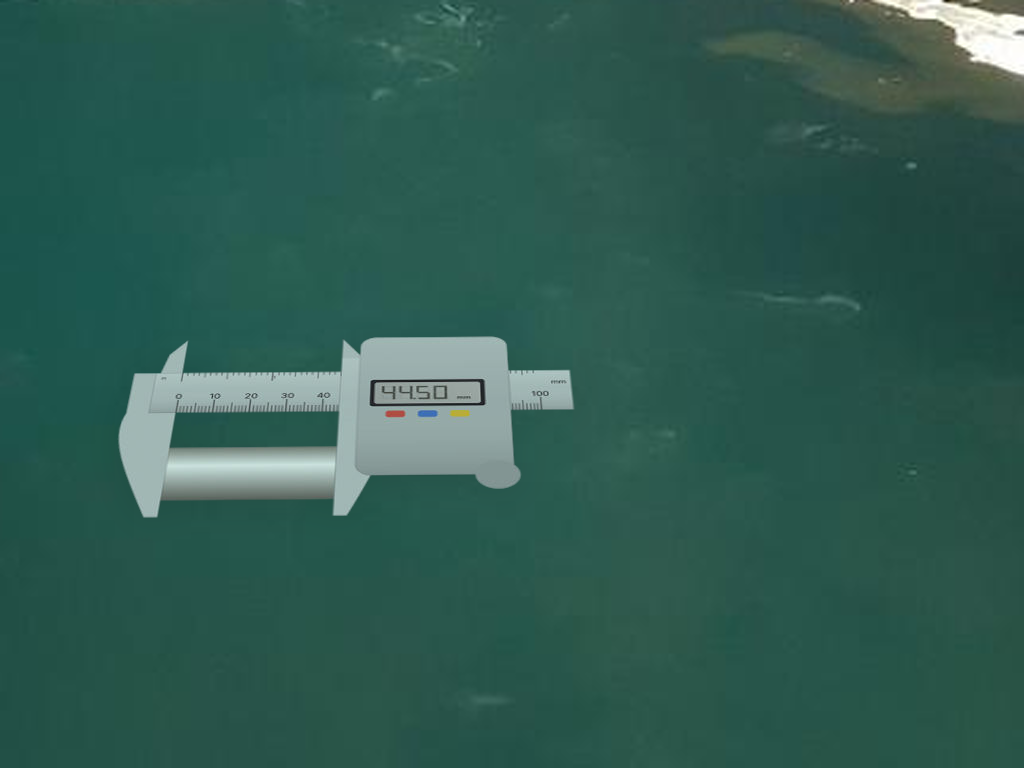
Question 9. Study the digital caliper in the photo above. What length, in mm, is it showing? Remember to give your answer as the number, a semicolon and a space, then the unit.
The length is 44.50; mm
